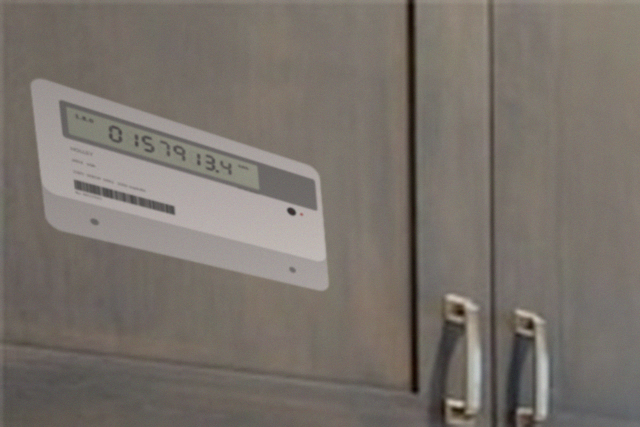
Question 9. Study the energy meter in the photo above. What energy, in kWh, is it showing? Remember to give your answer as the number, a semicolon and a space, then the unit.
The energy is 157913.4; kWh
